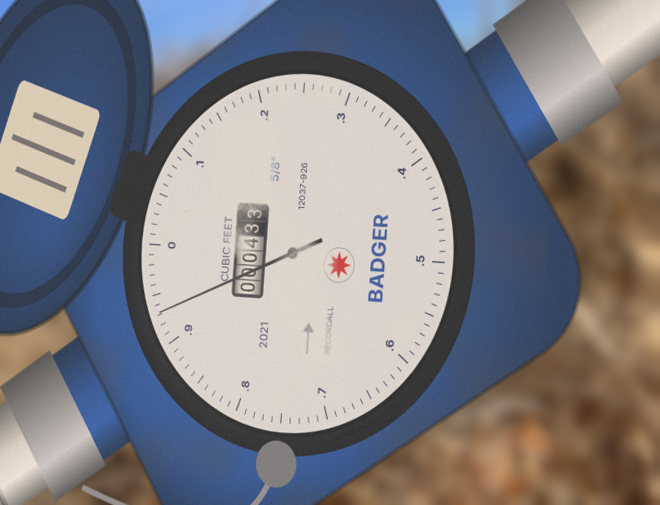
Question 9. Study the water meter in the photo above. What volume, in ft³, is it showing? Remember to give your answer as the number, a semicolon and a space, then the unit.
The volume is 432.93; ft³
